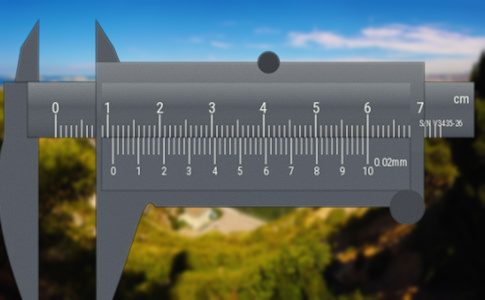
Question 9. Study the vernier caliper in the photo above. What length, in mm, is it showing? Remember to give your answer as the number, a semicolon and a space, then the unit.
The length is 11.0; mm
